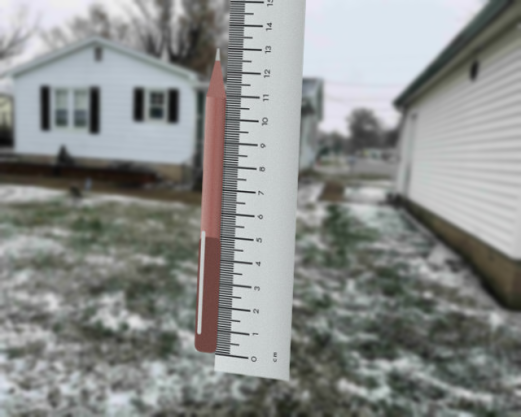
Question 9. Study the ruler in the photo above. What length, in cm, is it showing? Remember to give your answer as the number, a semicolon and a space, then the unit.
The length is 13; cm
